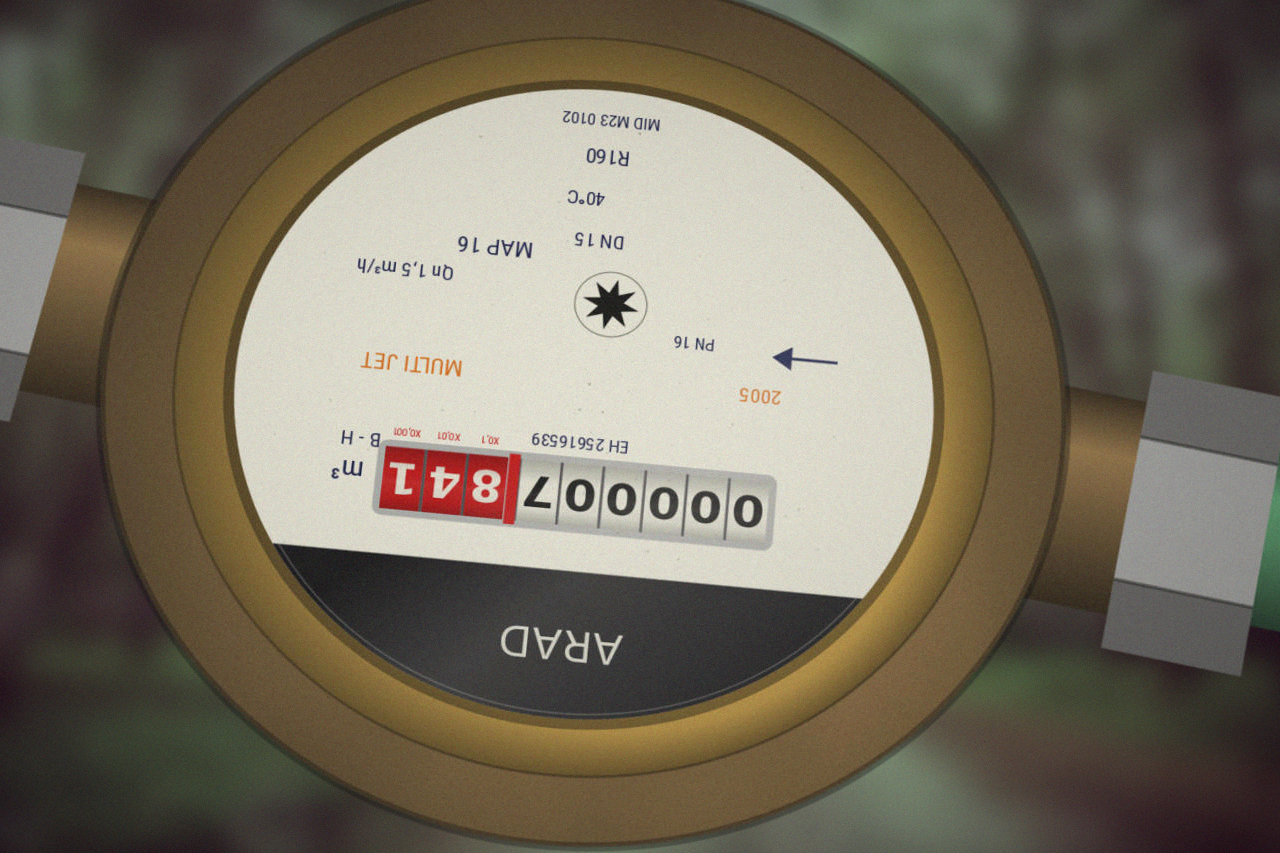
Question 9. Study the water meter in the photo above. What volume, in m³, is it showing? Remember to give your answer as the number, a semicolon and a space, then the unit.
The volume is 7.841; m³
